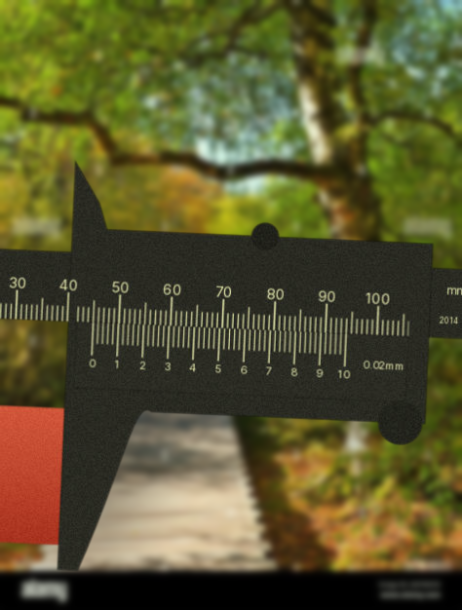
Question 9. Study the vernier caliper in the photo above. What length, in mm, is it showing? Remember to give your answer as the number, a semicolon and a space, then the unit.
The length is 45.0; mm
